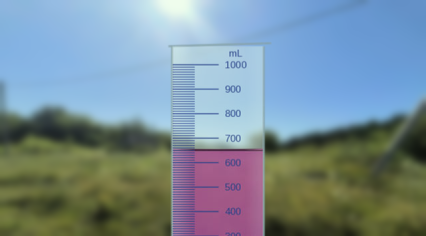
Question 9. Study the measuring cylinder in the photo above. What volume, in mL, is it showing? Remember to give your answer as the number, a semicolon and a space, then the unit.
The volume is 650; mL
